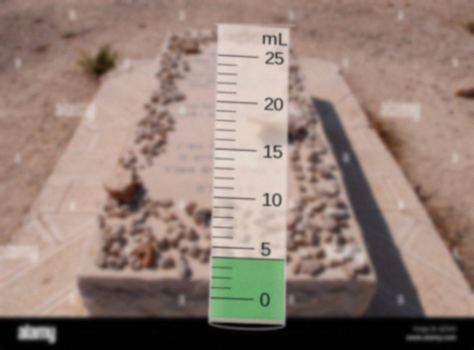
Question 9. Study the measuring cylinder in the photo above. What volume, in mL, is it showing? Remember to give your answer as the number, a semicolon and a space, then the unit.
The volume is 4; mL
